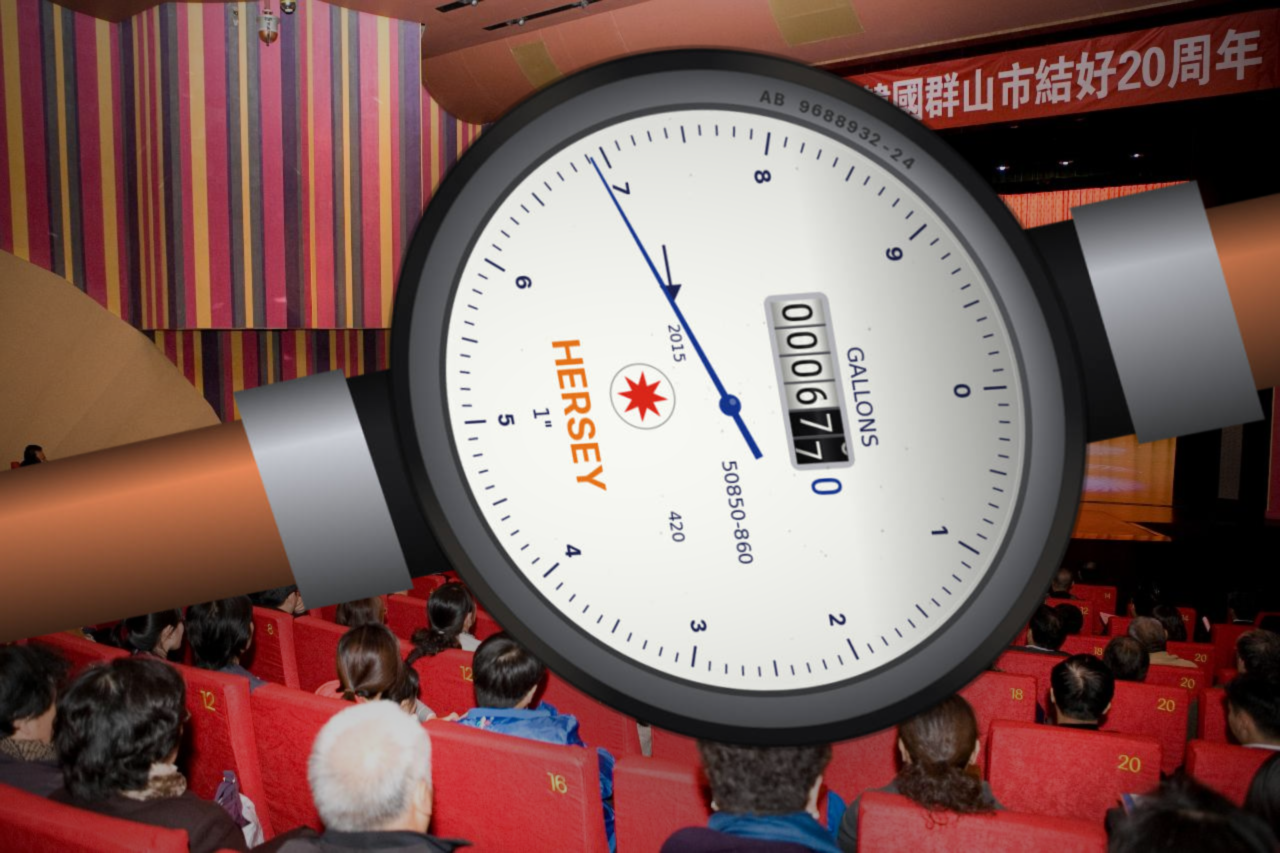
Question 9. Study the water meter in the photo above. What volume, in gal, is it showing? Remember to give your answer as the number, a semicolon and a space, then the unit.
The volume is 6766.9; gal
